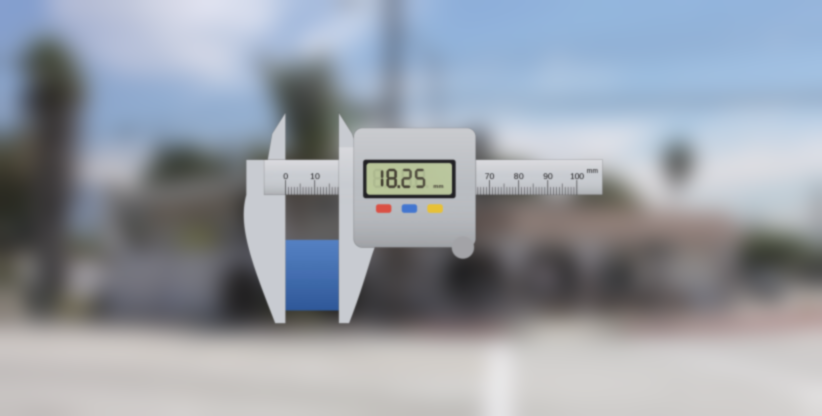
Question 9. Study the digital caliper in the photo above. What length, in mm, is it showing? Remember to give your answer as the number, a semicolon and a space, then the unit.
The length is 18.25; mm
